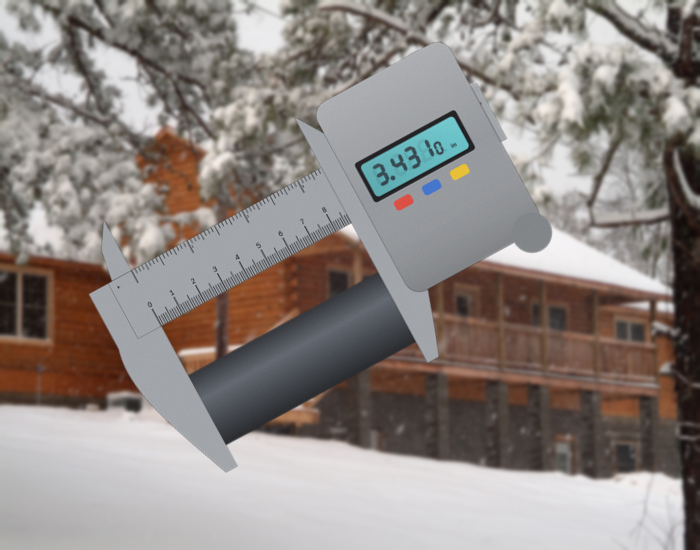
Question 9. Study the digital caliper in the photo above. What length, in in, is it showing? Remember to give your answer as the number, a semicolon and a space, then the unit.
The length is 3.4310; in
